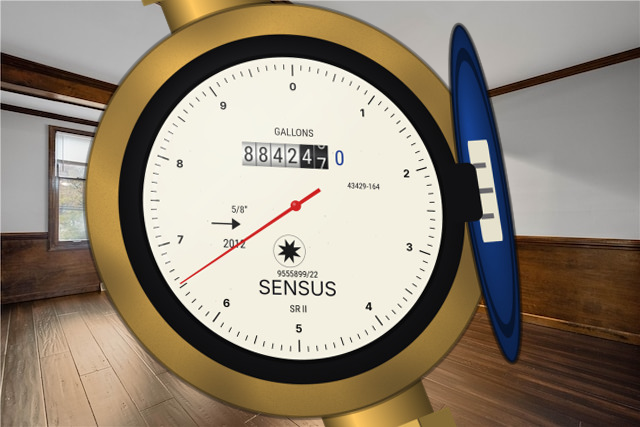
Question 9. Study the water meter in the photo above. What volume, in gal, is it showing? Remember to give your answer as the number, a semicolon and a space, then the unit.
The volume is 8842466.5; gal
